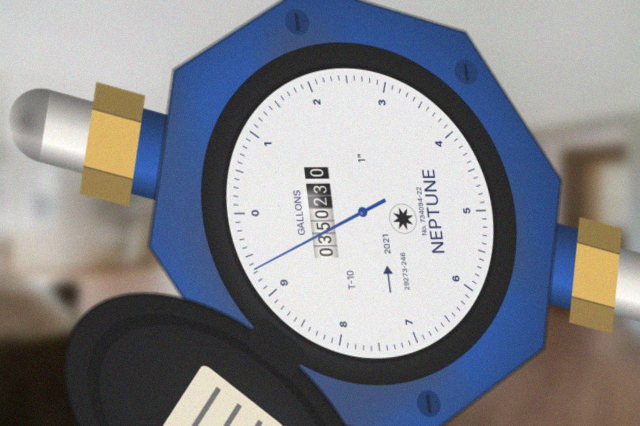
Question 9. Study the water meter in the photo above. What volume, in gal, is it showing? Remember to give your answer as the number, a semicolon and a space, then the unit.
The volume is 350229.3; gal
